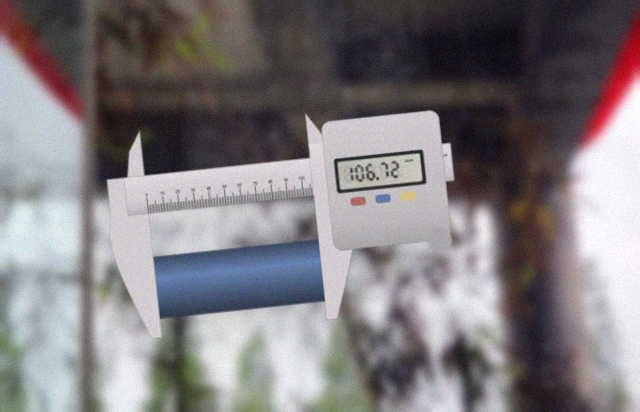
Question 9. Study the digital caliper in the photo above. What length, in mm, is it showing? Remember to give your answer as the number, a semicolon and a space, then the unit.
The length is 106.72; mm
